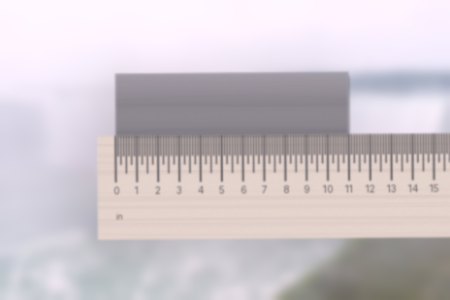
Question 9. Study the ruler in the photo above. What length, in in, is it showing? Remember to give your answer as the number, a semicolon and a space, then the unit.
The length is 11; in
